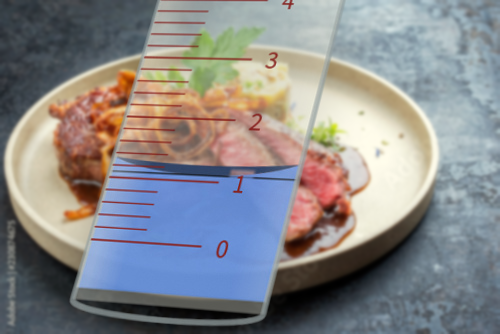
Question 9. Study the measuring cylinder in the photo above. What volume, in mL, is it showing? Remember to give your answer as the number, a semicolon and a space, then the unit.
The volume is 1.1; mL
